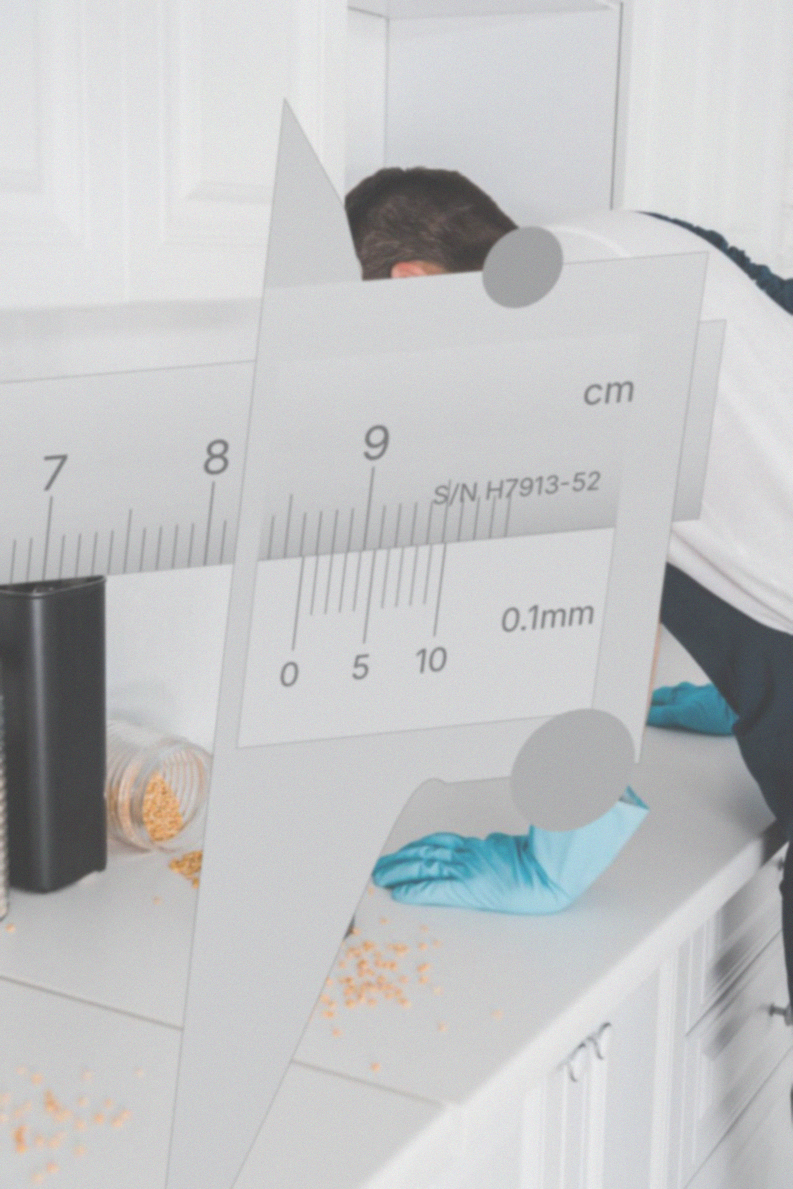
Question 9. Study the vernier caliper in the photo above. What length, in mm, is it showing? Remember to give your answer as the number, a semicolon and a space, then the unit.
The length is 86.2; mm
